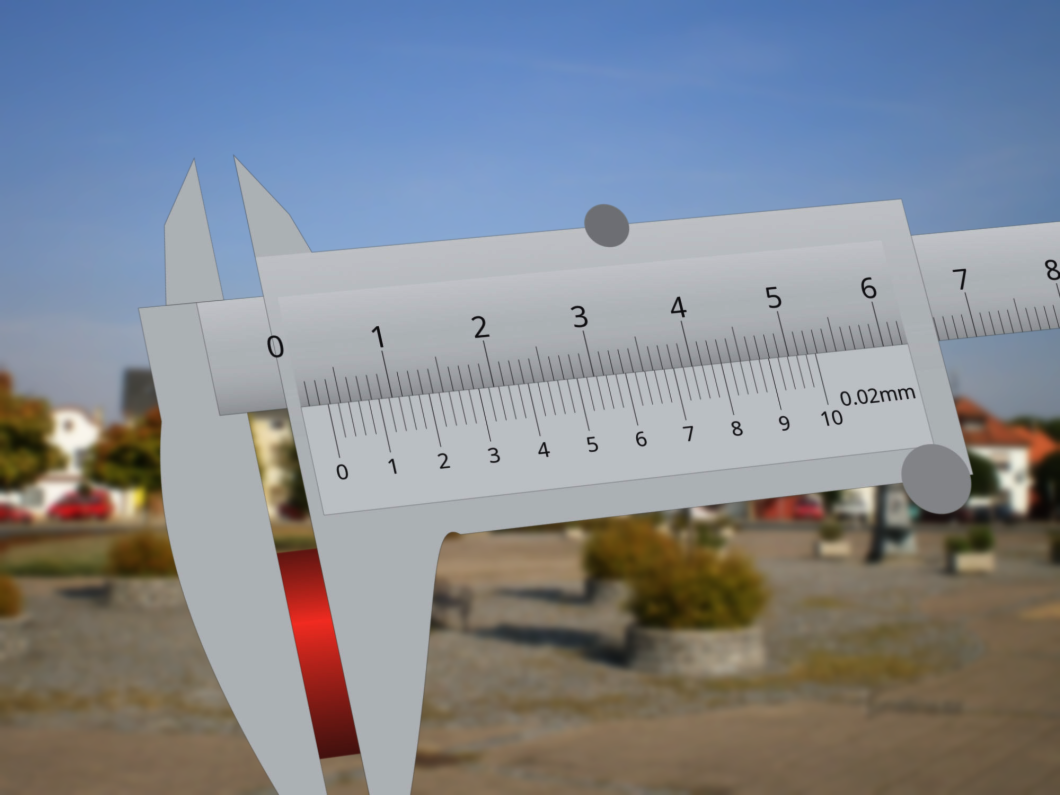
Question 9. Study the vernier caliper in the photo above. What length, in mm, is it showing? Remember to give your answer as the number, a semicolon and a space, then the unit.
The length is 3.8; mm
